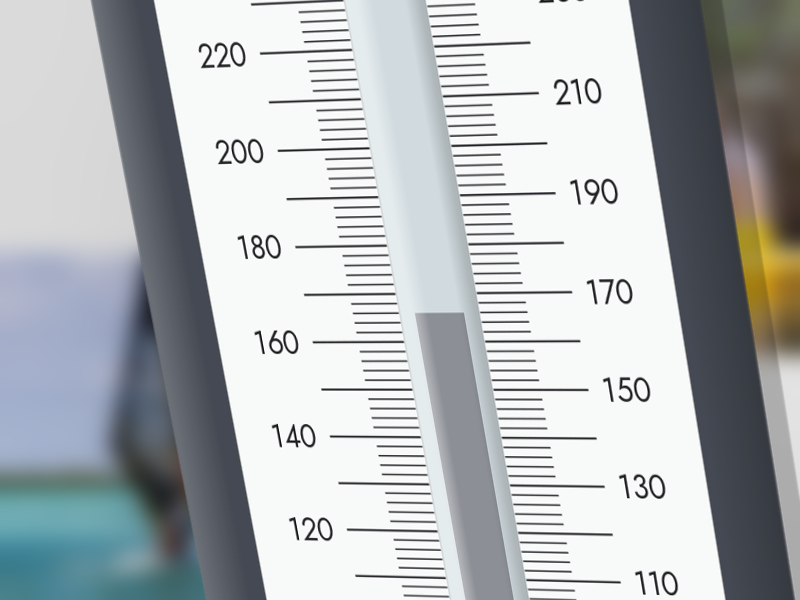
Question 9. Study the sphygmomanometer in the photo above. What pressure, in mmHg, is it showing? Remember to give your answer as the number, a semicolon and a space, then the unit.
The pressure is 166; mmHg
